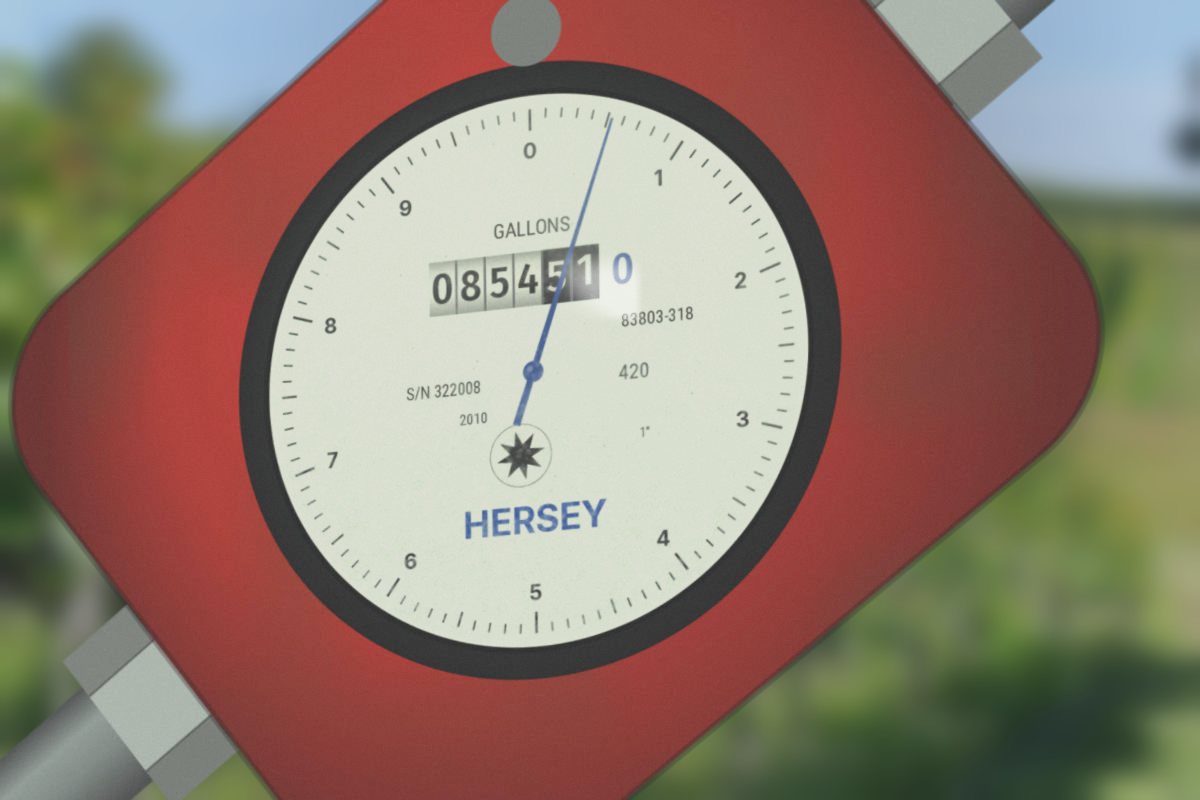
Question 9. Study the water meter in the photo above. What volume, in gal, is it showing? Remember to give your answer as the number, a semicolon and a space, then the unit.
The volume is 854510.5; gal
